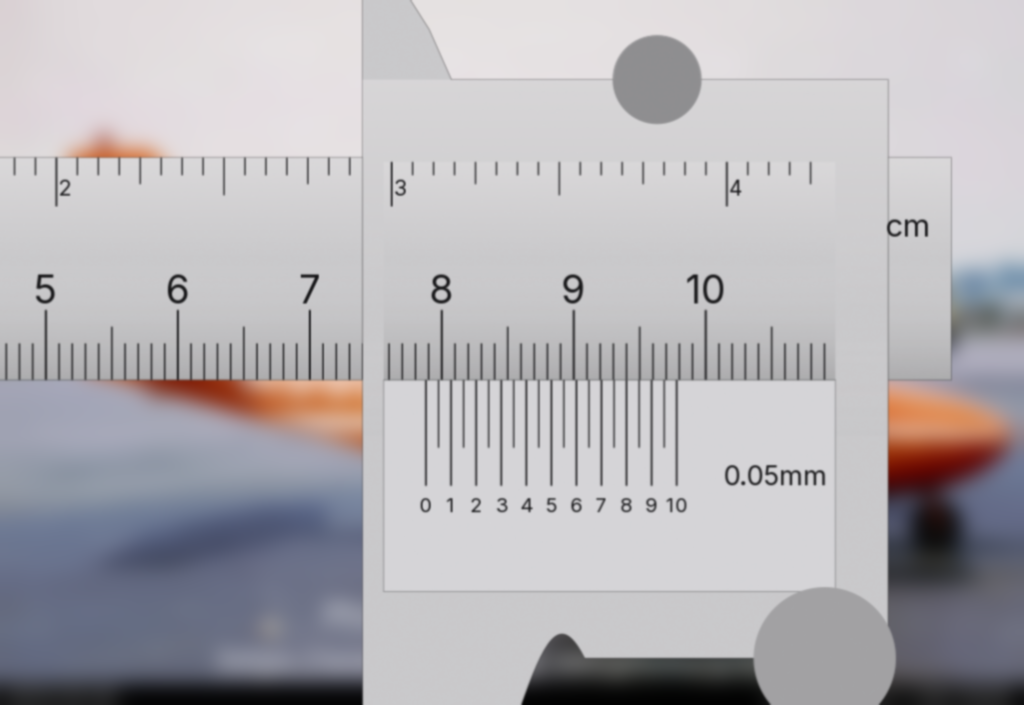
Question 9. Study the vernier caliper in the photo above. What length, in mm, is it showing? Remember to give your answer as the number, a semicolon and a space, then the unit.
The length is 78.8; mm
